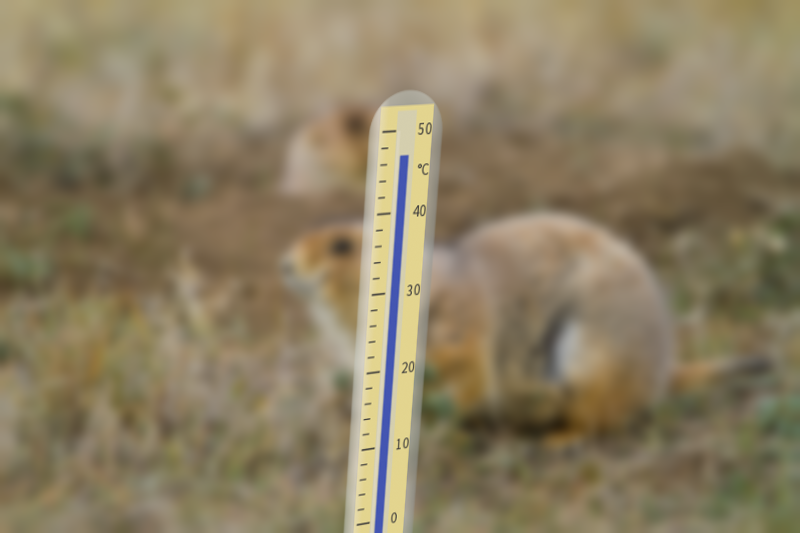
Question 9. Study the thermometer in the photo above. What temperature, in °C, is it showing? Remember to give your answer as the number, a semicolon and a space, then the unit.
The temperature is 47; °C
